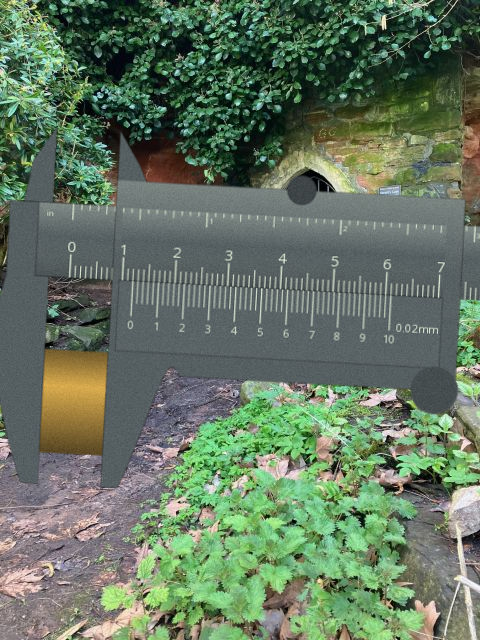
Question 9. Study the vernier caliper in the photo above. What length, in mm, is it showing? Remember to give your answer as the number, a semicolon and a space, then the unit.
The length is 12.0; mm
